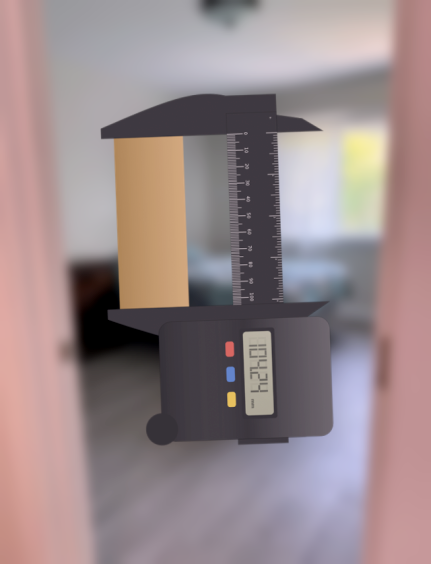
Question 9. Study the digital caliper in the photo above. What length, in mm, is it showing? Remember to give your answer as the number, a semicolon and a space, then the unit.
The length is 104.24; mm
